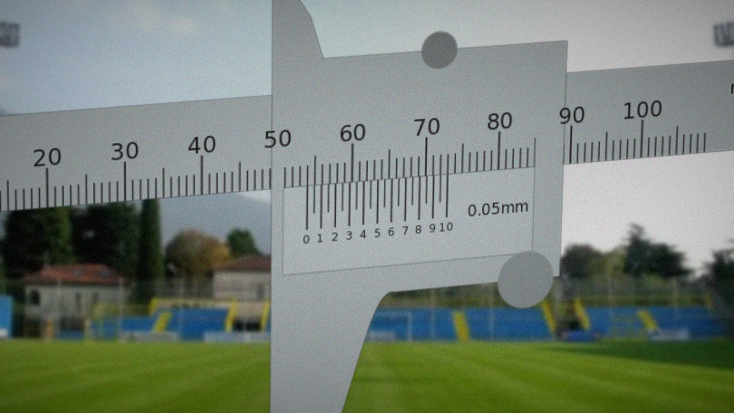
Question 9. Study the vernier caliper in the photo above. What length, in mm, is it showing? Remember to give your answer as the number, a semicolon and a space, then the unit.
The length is 54.0; mm
